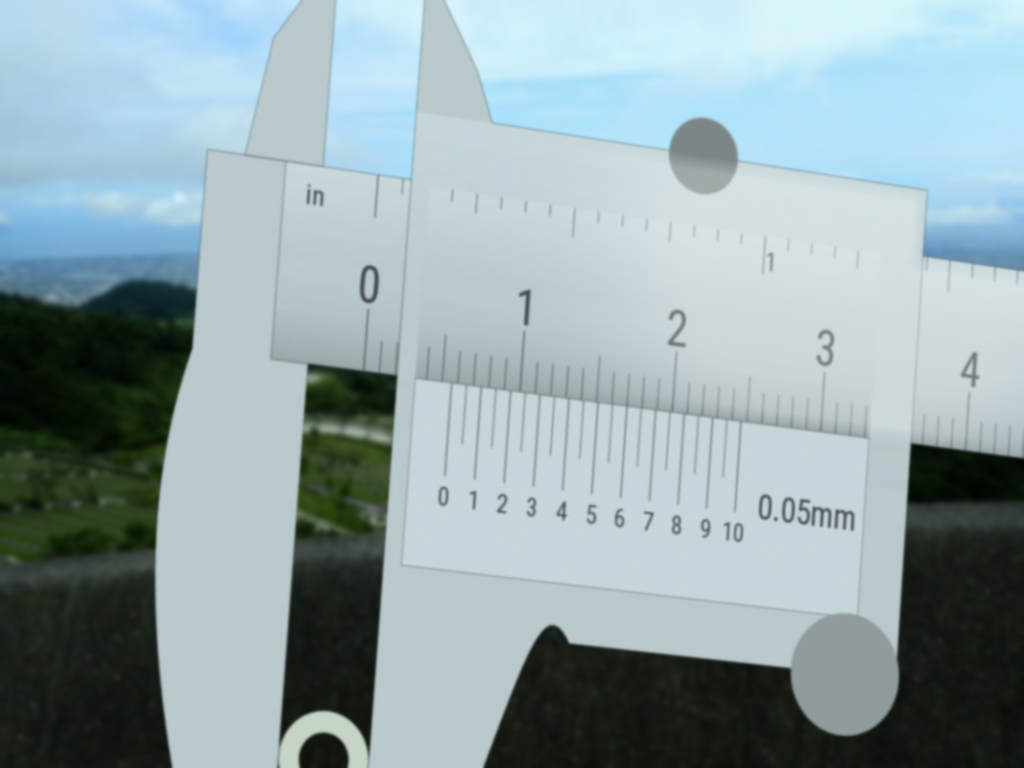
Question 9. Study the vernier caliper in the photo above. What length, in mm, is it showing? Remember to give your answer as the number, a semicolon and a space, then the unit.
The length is 5.6; mm
